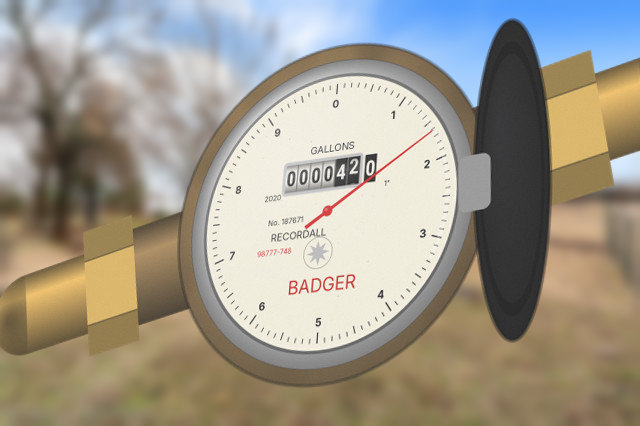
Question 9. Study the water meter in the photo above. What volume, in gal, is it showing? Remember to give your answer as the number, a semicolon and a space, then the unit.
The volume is 421.6; gal
